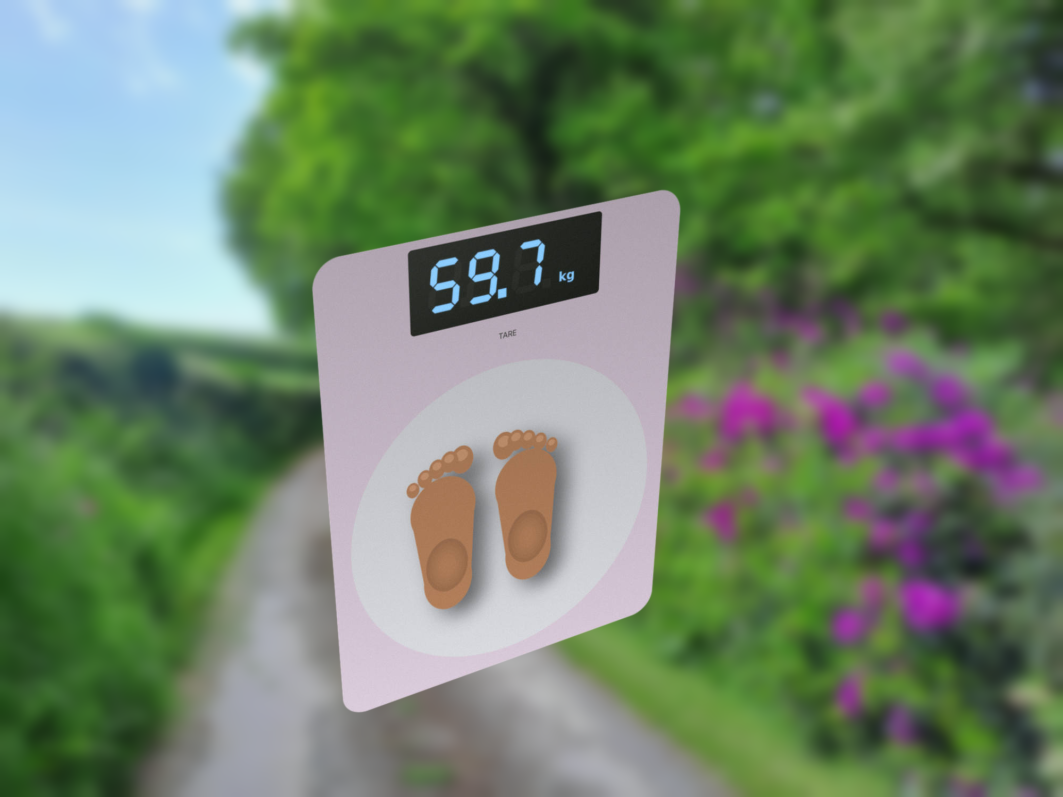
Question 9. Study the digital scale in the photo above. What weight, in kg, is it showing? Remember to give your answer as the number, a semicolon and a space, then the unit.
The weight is 59.7; kg
